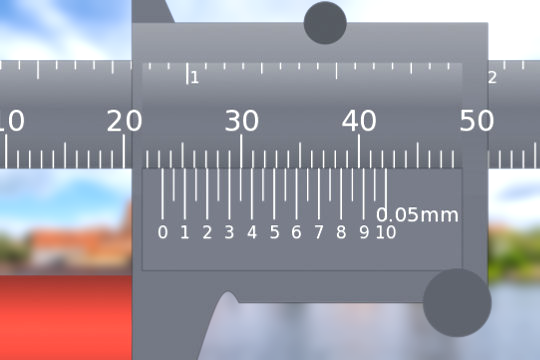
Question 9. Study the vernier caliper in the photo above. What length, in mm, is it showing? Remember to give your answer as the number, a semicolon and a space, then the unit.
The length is 23.3; mm
